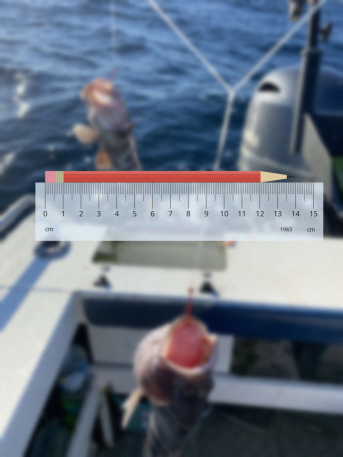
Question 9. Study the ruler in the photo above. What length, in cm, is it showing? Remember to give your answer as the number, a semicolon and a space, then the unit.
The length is 14; cm
